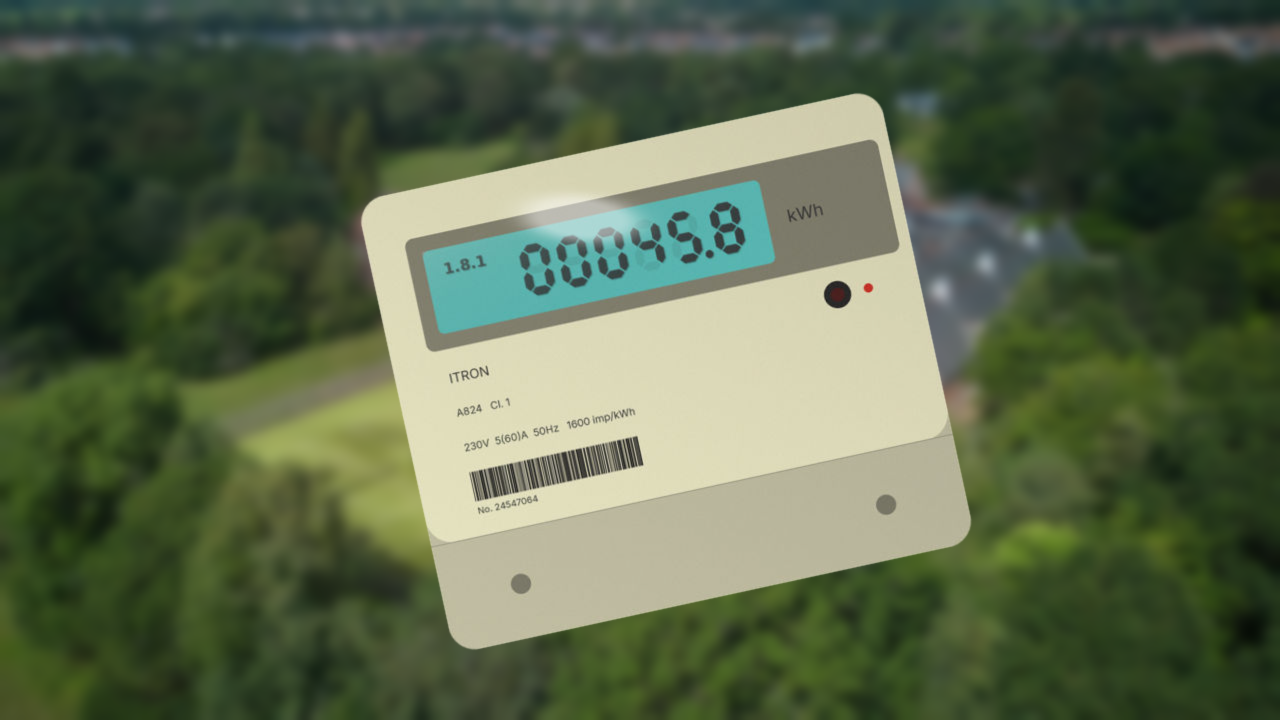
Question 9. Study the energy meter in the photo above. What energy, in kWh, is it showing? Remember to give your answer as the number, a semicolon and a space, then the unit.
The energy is 45.8; kWh
